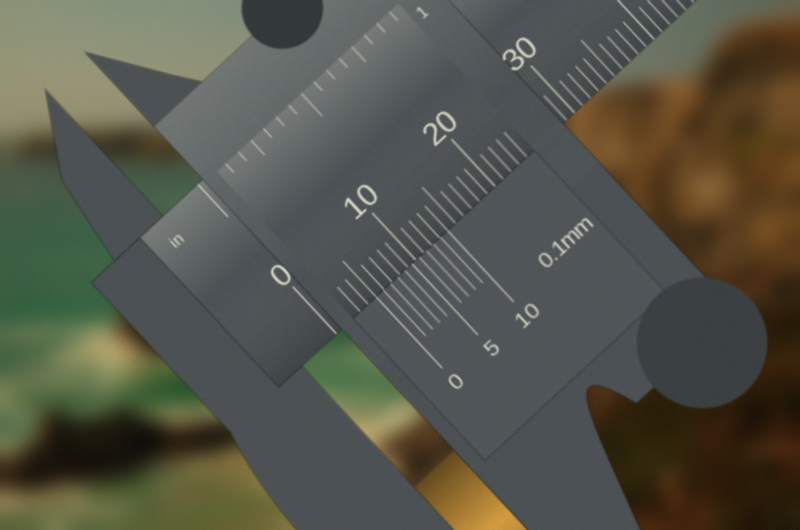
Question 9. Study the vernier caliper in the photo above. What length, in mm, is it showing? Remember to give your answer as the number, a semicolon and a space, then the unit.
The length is 5.0; mm
